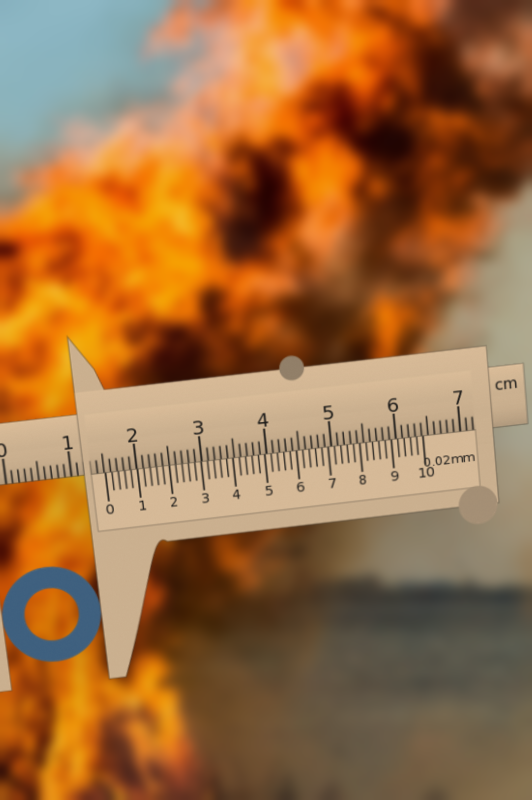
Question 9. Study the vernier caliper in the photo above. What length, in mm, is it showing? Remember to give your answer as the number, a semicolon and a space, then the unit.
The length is 15.2; mm
